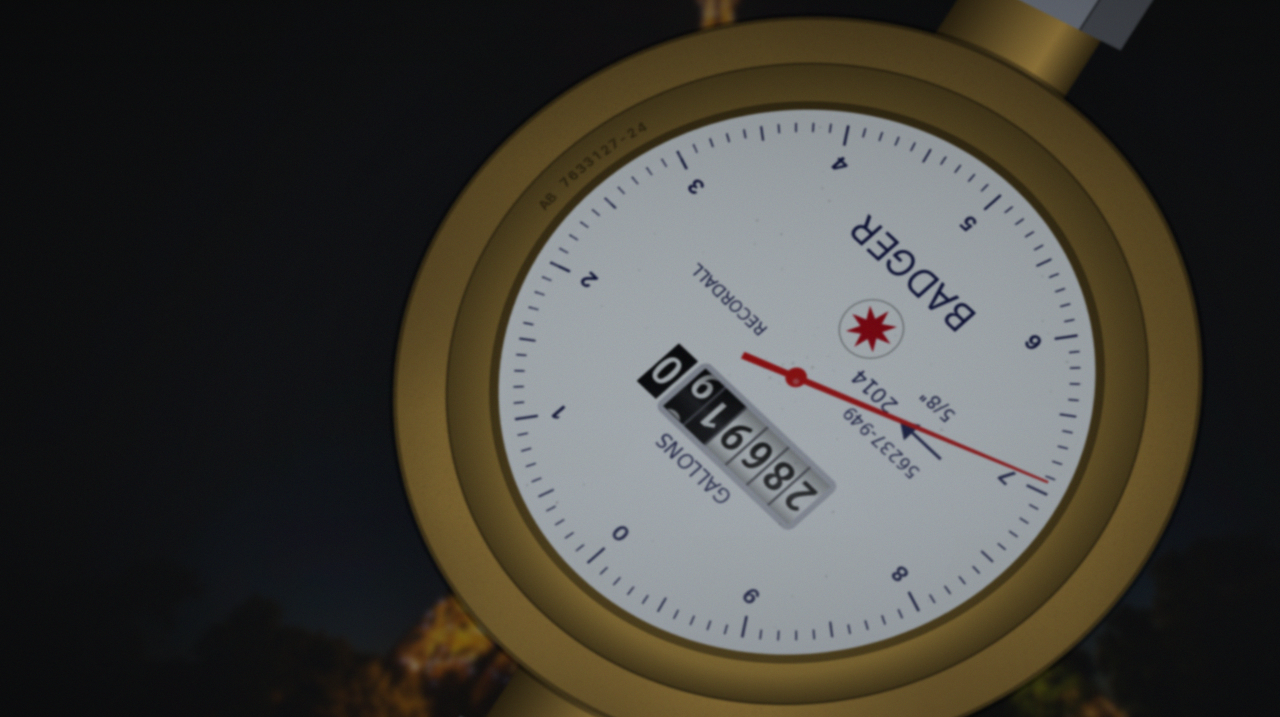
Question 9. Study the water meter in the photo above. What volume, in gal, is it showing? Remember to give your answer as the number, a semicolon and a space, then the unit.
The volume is 2869186.9; gal
